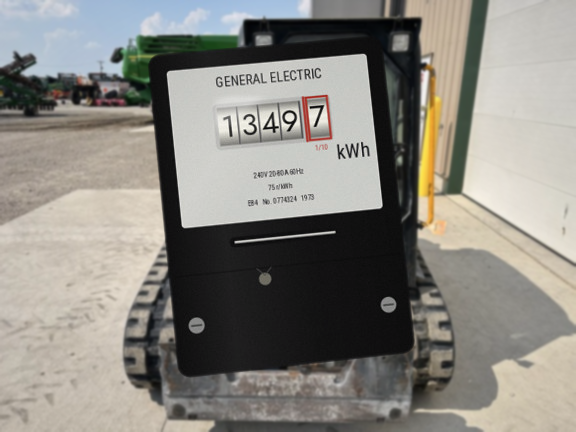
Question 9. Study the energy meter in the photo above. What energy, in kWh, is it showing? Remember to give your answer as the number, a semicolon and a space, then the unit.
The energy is 1349.7; kWh
